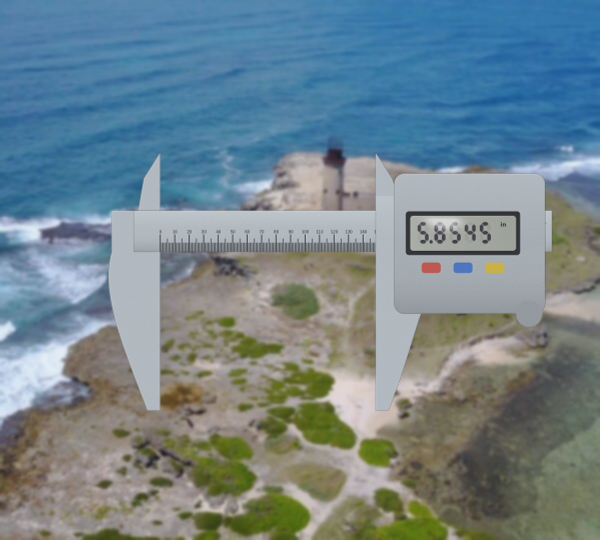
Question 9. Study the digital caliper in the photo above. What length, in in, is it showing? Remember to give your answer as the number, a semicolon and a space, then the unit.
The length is 5.8545; in
